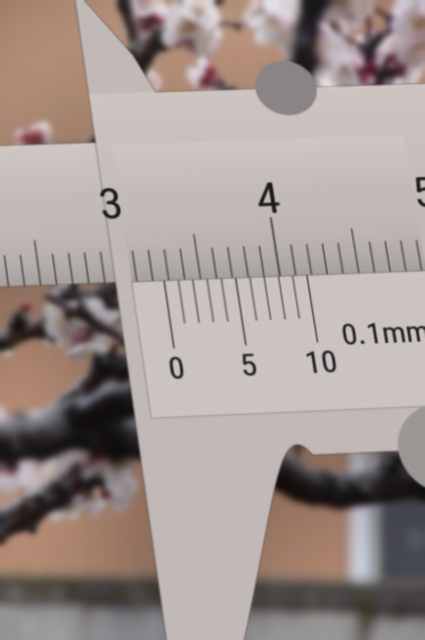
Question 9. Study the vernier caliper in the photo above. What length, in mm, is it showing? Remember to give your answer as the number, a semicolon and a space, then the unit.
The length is 32.7; mm
